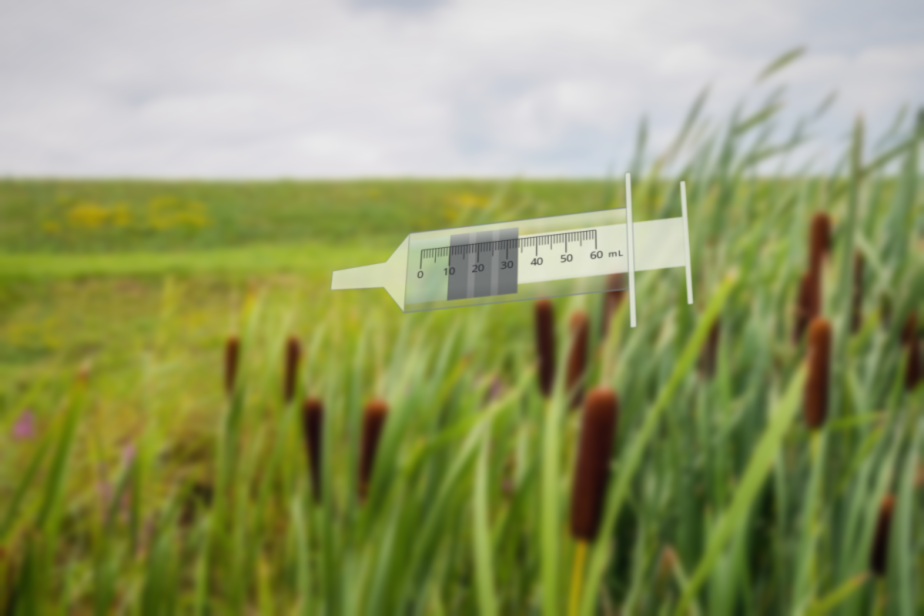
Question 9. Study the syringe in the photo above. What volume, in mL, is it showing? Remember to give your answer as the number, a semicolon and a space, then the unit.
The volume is 10; mL
